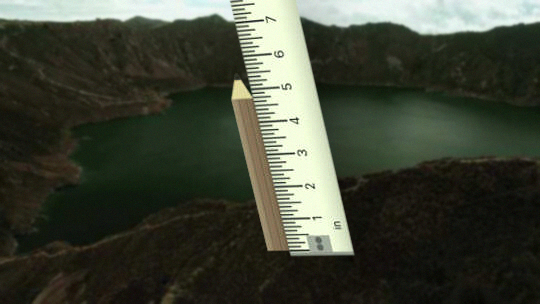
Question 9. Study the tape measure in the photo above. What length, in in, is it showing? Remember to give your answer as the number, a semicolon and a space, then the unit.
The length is 5.5; in
